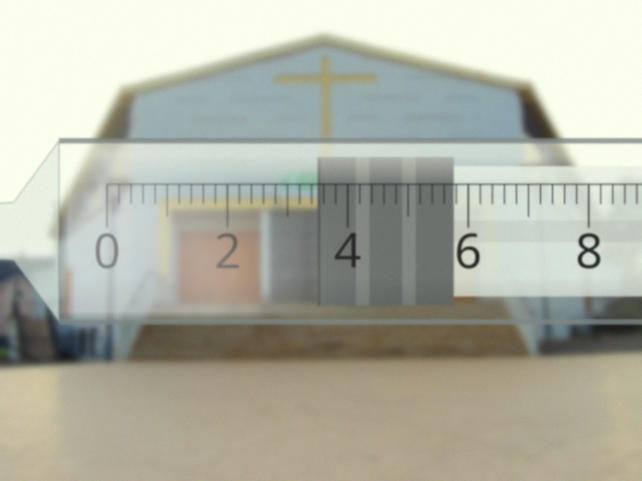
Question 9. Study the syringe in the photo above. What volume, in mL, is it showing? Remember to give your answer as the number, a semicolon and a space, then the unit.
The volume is 3.5; mL
